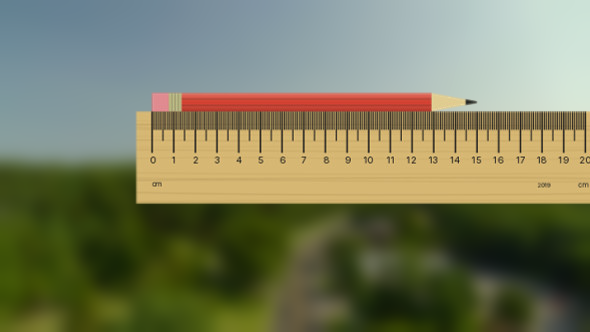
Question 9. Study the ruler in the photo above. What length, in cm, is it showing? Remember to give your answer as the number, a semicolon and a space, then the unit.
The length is 15; cm
